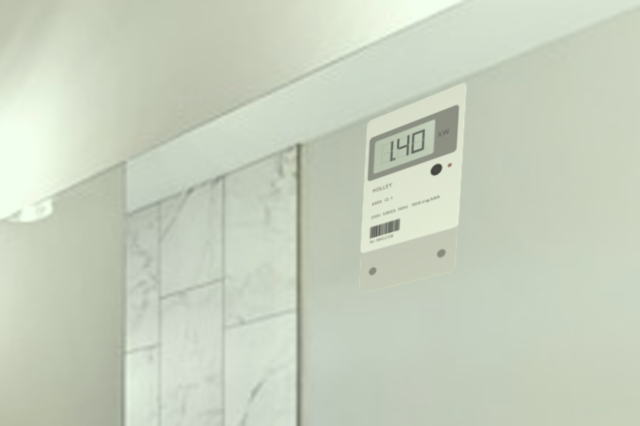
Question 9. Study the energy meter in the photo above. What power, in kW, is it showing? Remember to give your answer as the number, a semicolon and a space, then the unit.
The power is 1.40; kW
